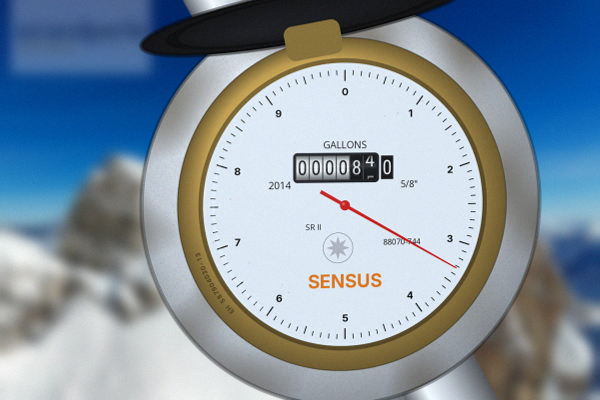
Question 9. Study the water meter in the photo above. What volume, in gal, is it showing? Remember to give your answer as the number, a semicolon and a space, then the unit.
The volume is 843.3; gal
